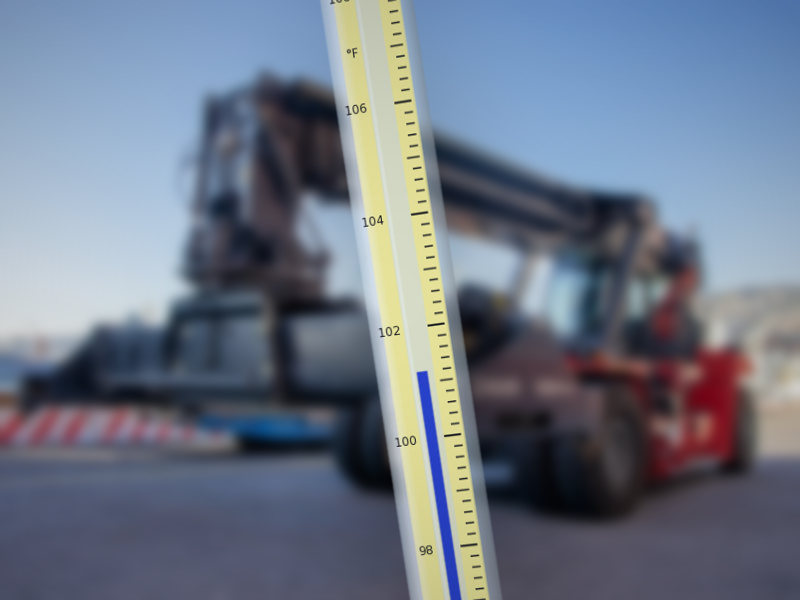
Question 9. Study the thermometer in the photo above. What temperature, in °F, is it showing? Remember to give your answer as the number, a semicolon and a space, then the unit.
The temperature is 101.2; °F
